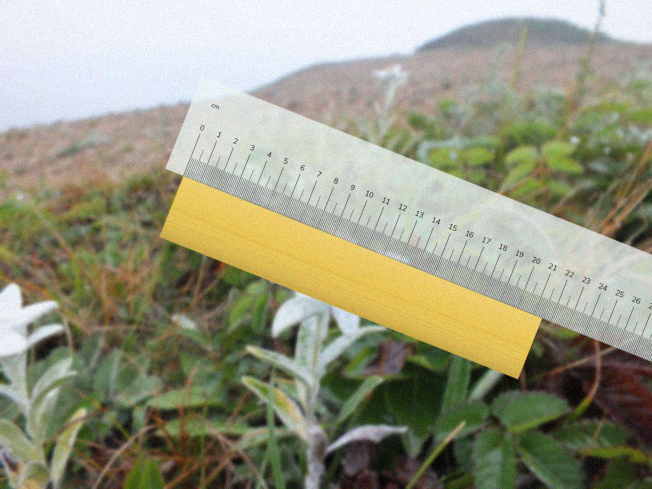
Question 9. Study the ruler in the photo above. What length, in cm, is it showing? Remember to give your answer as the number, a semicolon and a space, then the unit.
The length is 21.5; cm
